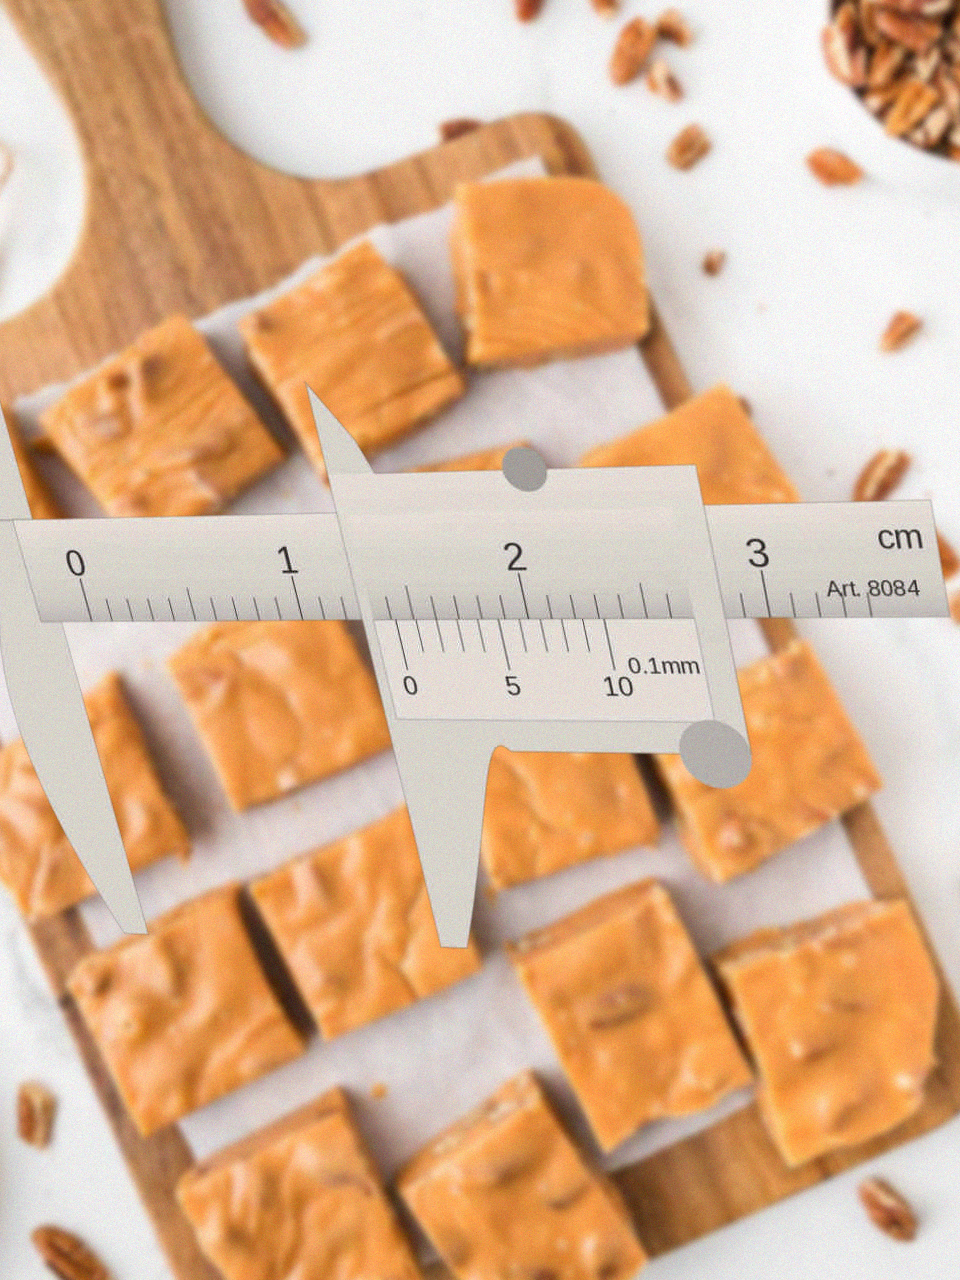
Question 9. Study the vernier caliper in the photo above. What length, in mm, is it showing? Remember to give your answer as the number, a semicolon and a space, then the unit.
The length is 14.2; mm
